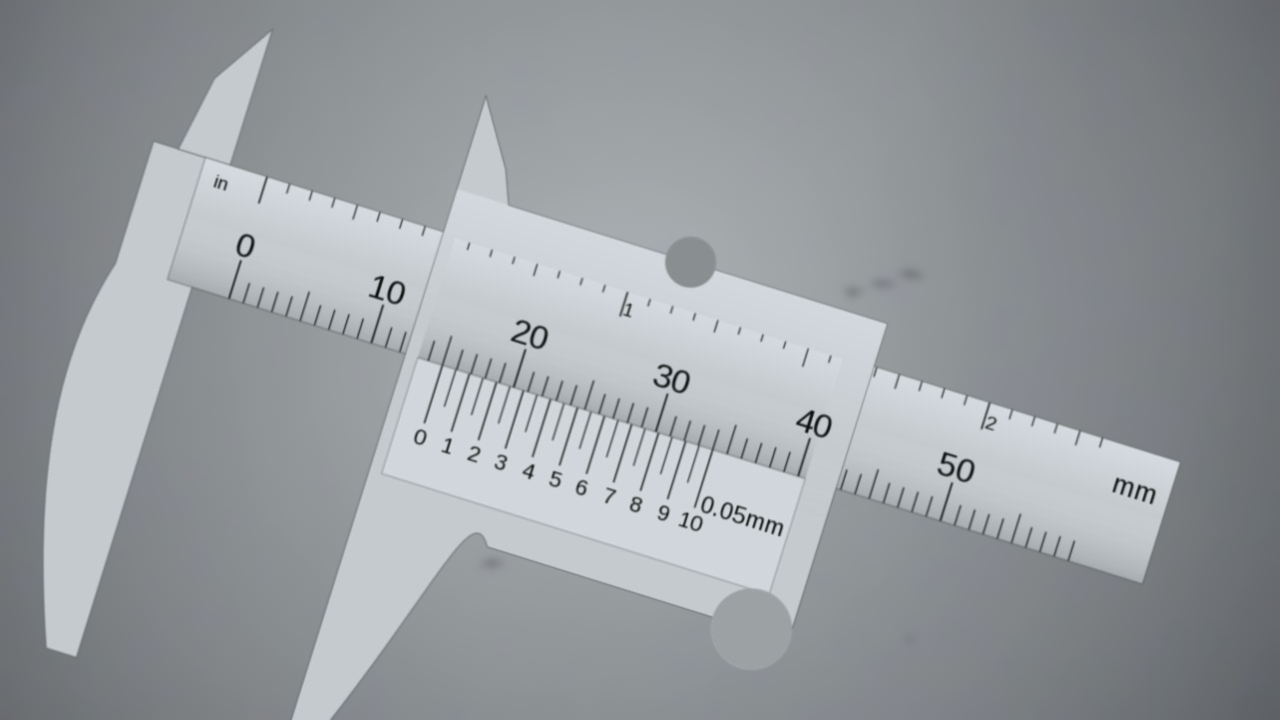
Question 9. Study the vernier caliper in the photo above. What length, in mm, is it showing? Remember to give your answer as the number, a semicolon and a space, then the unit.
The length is 15.0; mm
